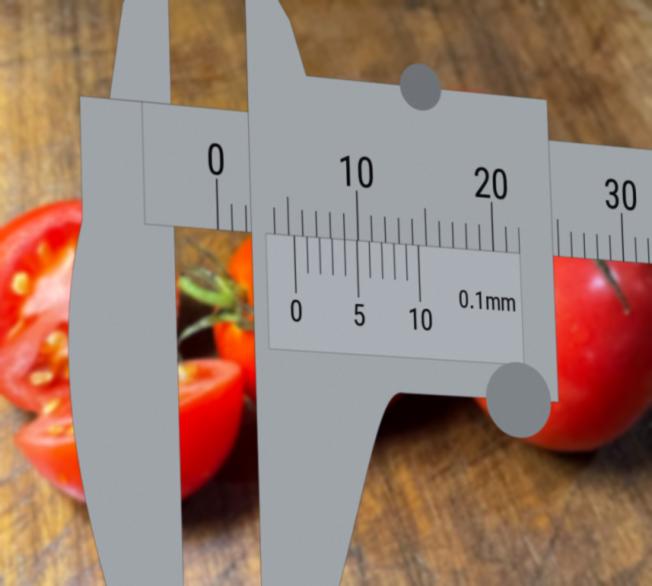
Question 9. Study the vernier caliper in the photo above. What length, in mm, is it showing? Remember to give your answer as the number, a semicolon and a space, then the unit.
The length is 5.4; mm
